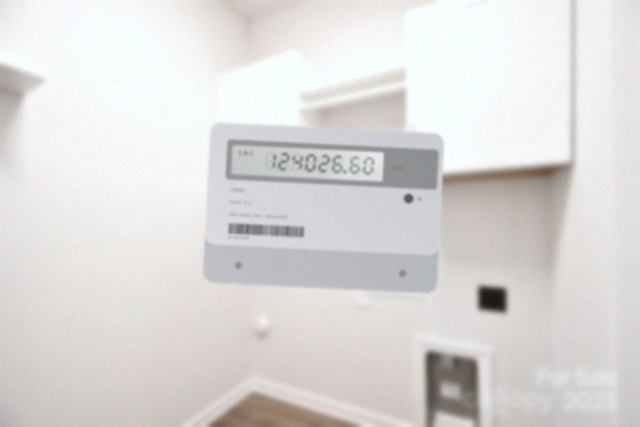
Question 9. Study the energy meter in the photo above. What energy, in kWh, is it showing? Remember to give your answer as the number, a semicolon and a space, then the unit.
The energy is 124026.60; kWh
